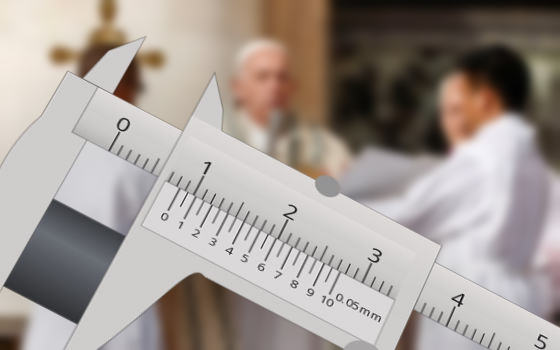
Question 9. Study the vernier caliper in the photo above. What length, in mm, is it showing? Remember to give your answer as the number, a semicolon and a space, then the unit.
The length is 8.4; mm
